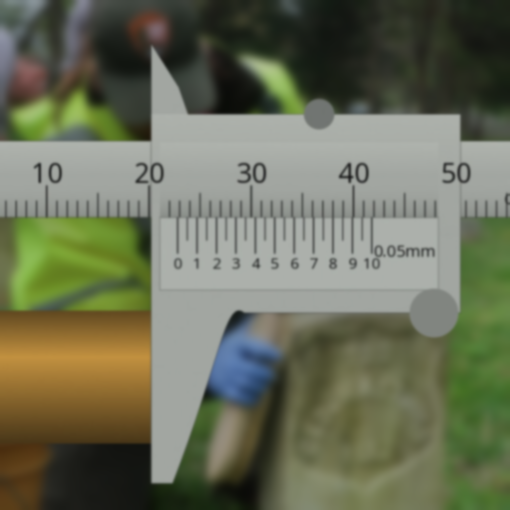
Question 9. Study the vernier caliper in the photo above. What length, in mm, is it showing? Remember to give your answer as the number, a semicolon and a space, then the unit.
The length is 22.8; mm
